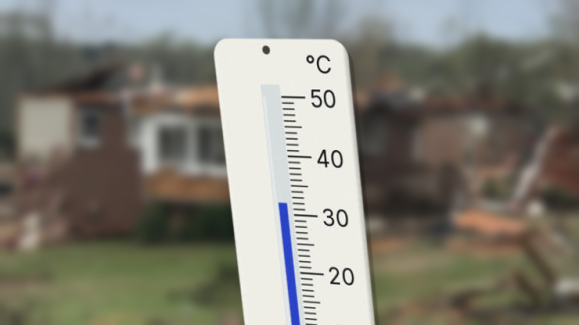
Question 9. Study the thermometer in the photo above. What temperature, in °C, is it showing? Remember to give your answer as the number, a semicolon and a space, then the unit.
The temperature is 32; °C
